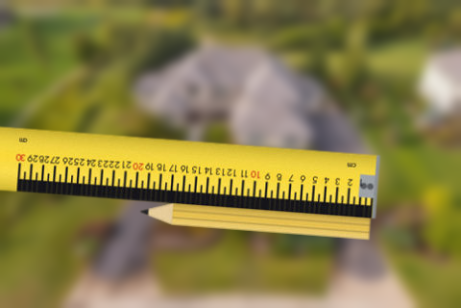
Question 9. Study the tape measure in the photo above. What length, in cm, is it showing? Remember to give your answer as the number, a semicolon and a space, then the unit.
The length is 19.5; cm
